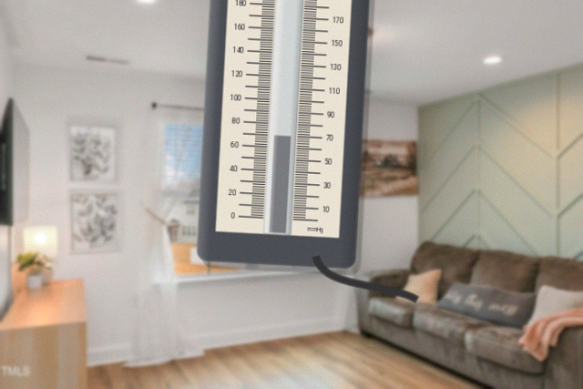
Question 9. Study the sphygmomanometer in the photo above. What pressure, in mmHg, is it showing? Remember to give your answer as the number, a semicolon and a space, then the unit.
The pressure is 70; mmHg
